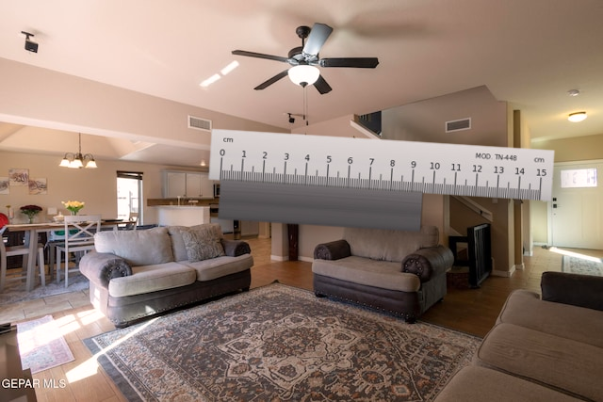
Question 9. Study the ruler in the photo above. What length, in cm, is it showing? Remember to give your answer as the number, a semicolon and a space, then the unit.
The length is 9.5; cm
